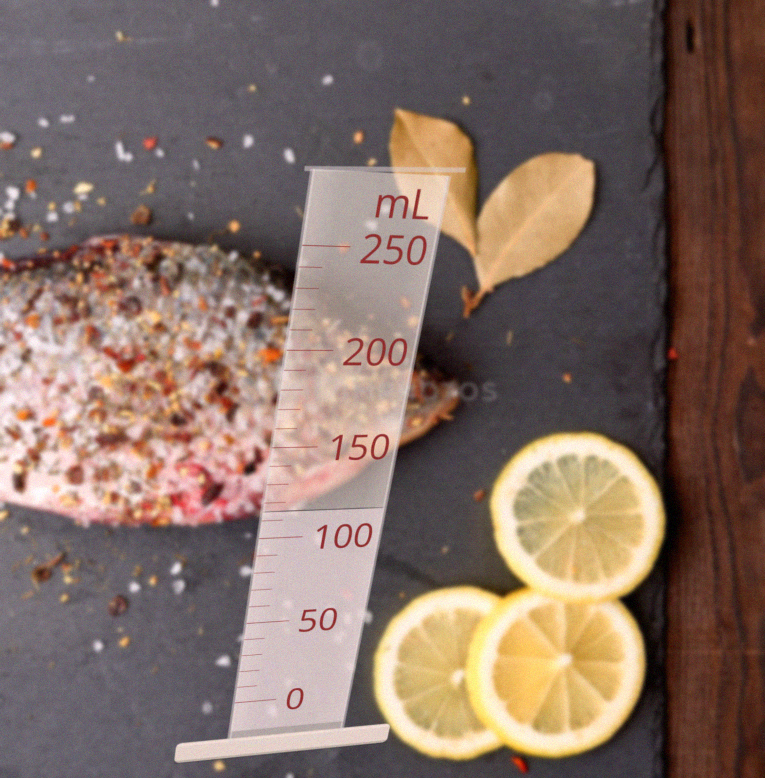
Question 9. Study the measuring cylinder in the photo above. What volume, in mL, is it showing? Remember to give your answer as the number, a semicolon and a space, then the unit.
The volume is 115; mL
